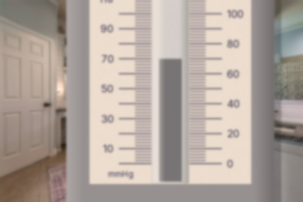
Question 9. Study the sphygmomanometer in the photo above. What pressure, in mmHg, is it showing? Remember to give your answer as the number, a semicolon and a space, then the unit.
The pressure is 70; mmHg
